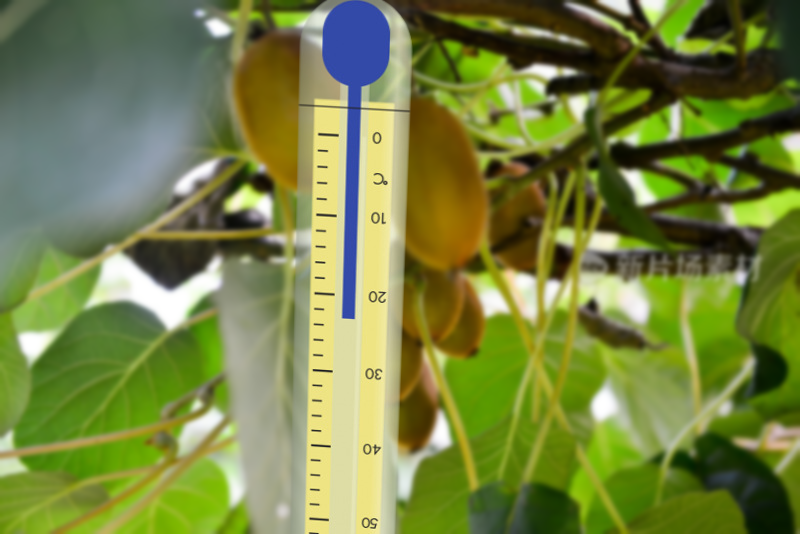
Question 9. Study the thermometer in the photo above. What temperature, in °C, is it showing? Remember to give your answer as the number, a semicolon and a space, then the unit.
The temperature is 23; °C
